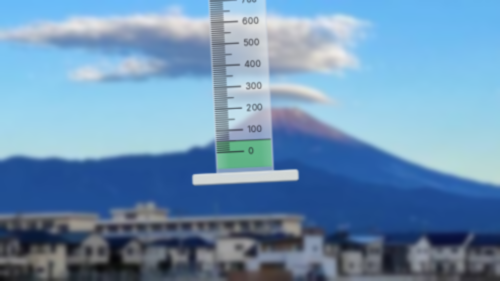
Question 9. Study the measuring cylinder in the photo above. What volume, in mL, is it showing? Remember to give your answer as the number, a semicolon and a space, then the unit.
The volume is 50; mL
